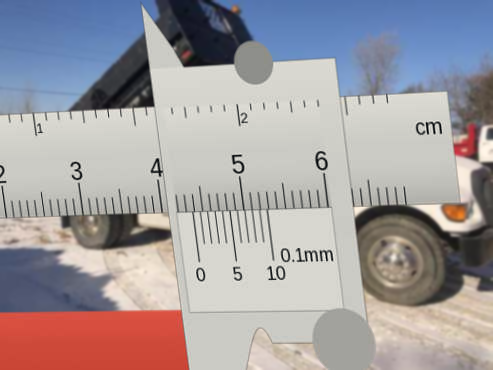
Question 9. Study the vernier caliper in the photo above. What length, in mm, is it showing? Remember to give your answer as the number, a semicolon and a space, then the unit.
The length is 43.8; mm
